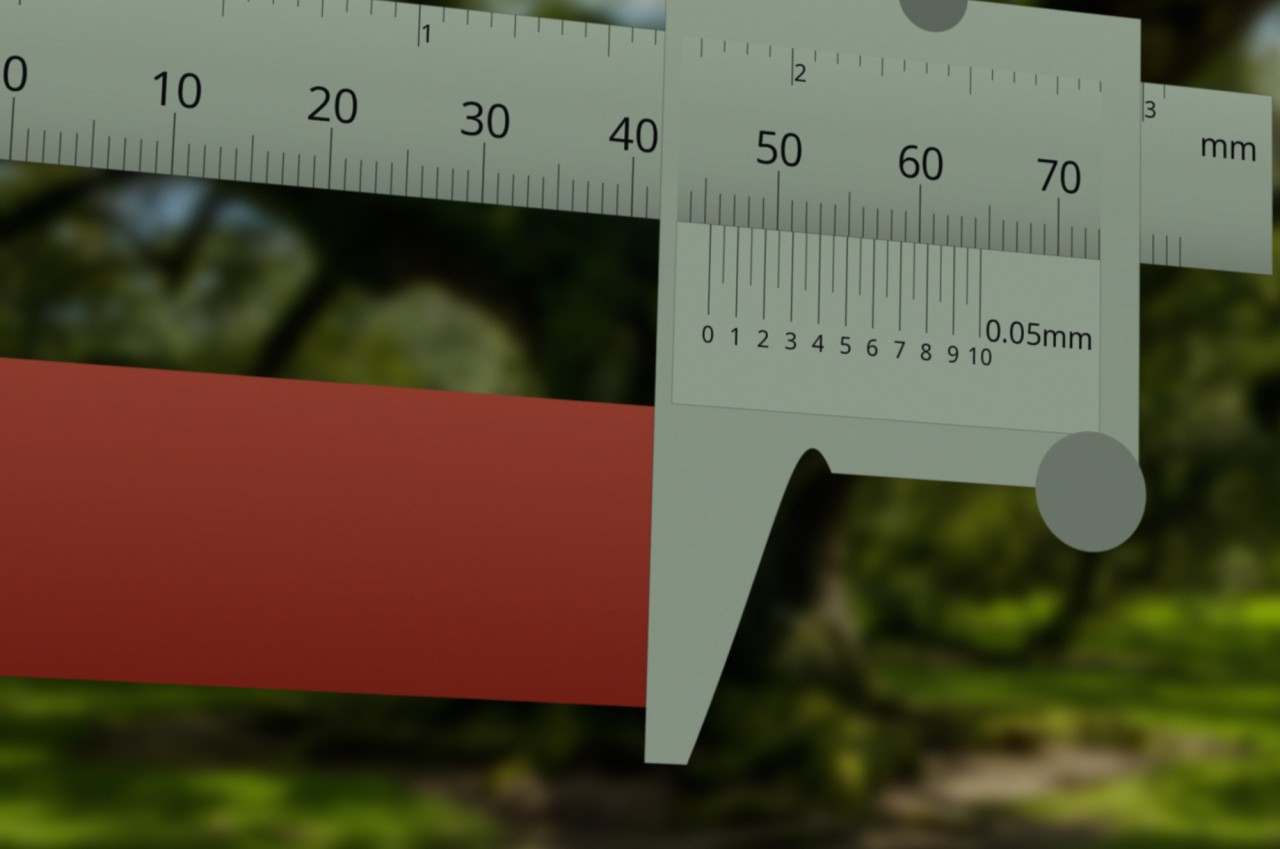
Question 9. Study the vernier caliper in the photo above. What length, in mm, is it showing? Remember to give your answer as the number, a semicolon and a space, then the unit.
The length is 45.4; mm
